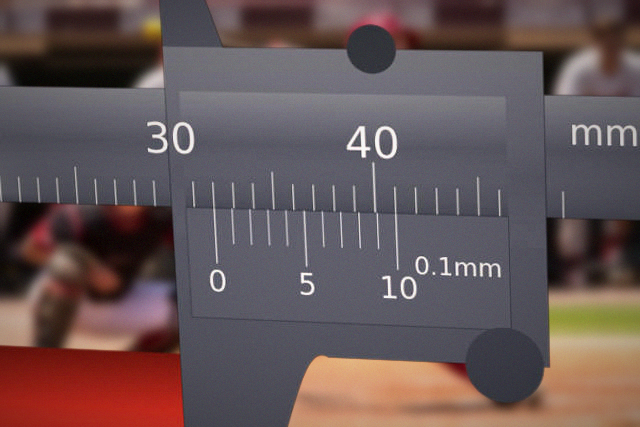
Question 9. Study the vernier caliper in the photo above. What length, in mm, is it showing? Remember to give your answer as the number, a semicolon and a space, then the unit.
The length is 32.0; mm
